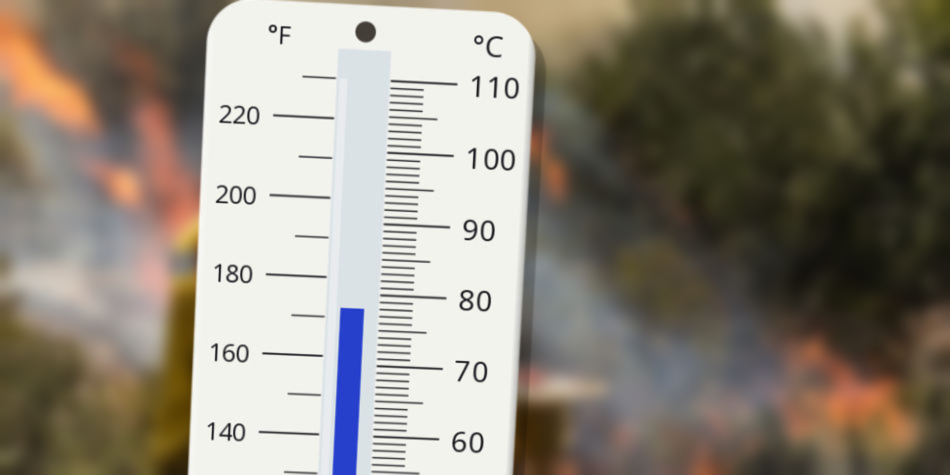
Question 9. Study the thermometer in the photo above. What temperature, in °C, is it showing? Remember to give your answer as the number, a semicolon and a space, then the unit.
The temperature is 78; °C
